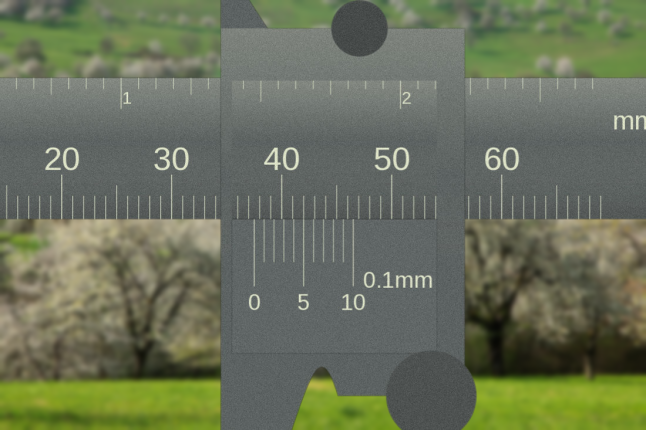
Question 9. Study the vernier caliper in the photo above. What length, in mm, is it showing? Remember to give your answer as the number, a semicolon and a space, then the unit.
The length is 37.5; mm
